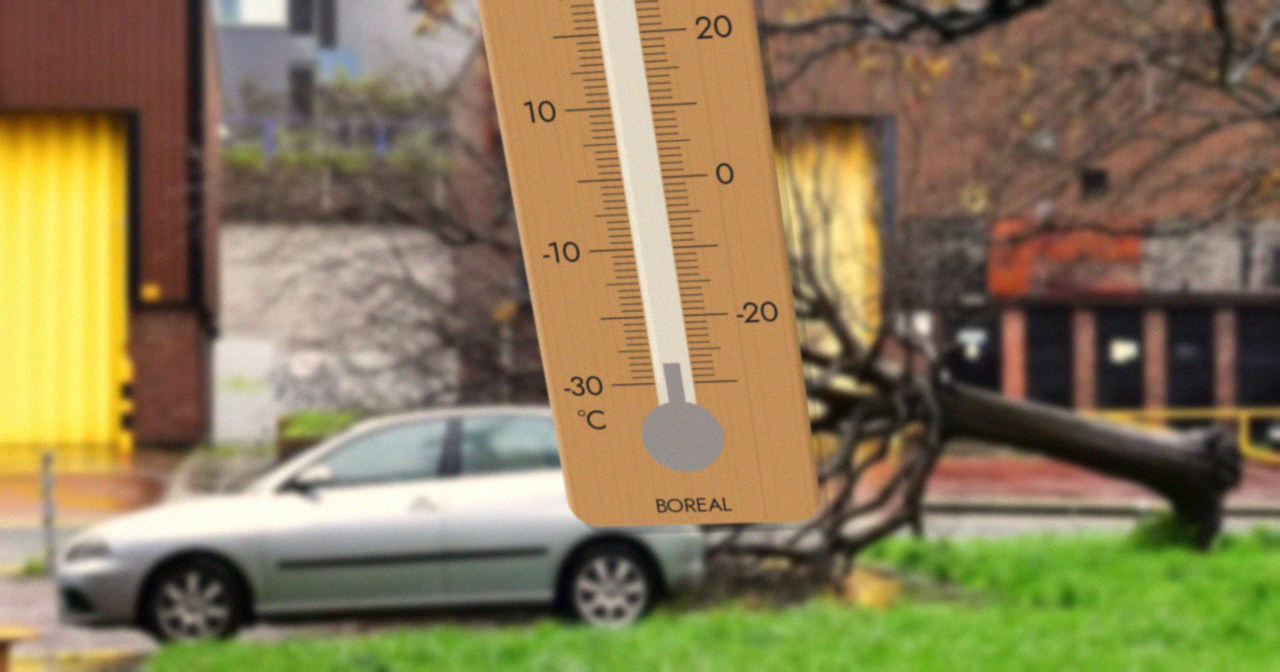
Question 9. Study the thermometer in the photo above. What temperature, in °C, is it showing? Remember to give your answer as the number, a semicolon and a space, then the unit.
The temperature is -27; °C
